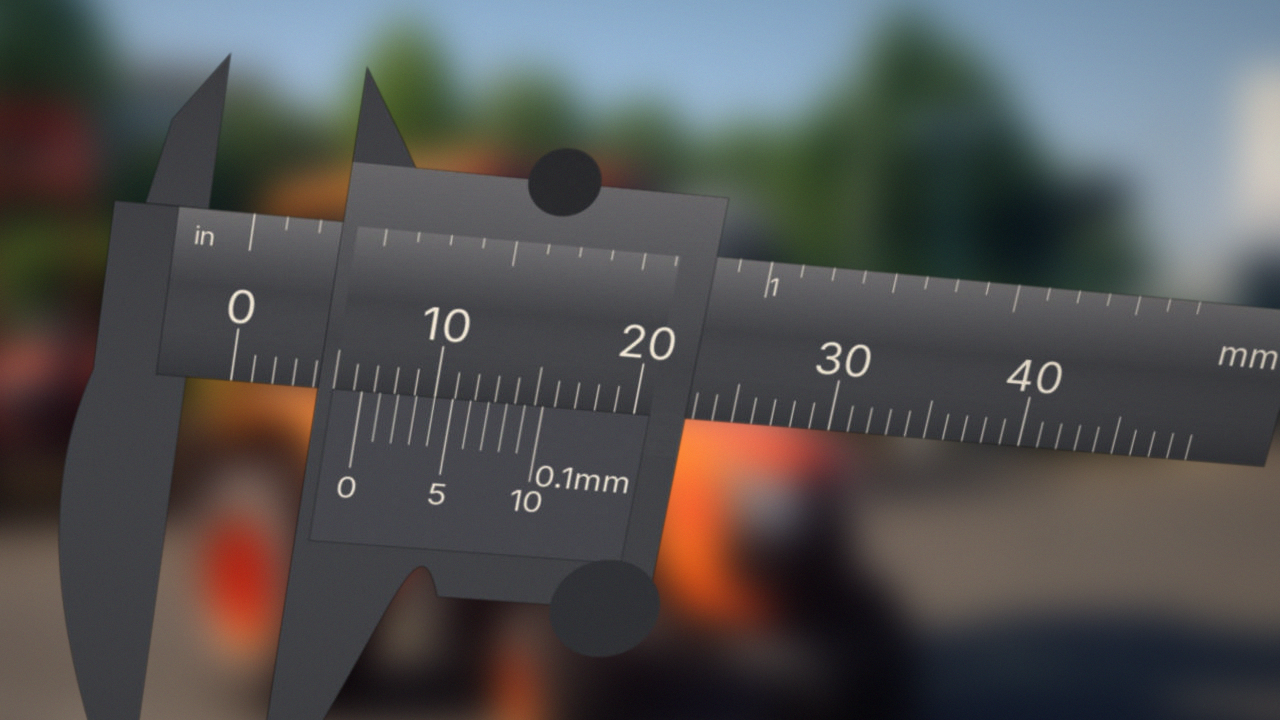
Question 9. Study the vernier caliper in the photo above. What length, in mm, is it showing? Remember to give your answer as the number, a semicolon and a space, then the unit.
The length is 6.4; mm
